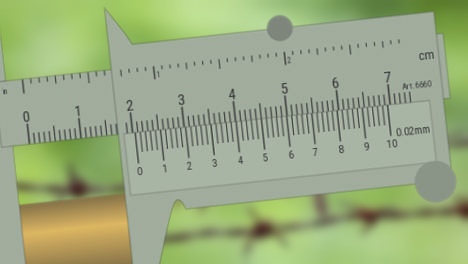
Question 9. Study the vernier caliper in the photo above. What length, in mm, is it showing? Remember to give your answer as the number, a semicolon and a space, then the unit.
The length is 20.5; mm
